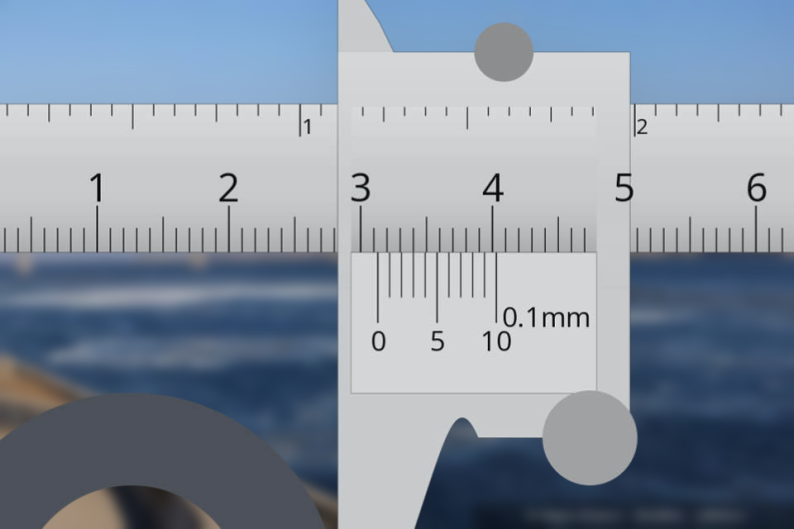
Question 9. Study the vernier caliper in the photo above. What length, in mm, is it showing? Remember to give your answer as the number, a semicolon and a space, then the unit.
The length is 31.3; mm
